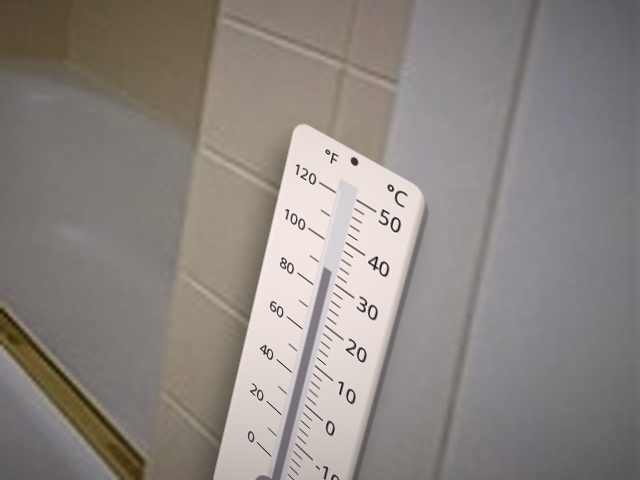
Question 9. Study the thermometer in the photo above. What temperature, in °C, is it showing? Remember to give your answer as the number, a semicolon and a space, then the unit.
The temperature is 32; °C
